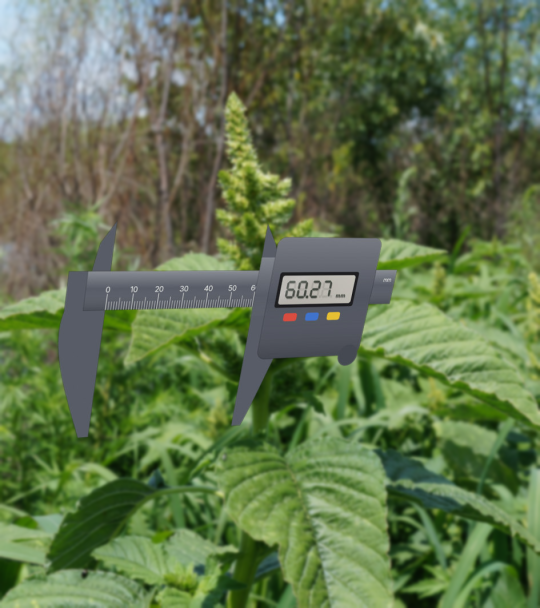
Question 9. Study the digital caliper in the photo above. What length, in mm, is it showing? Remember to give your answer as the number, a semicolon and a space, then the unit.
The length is 60.27; mm
